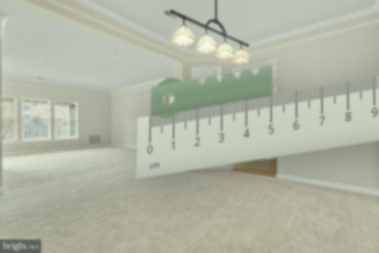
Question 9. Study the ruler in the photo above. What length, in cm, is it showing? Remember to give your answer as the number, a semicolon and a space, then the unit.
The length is 5; cm
